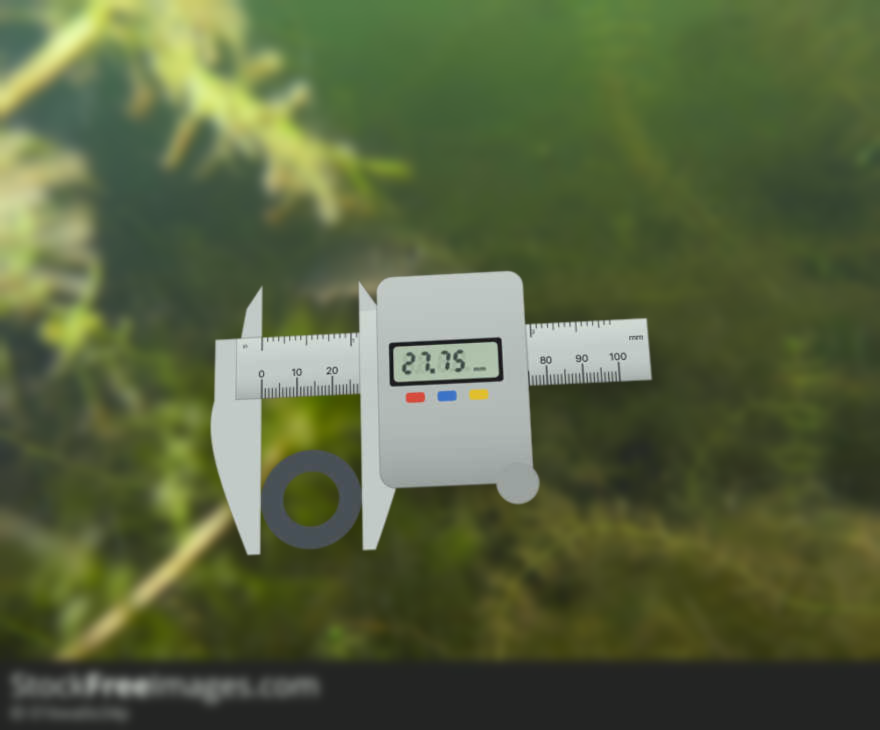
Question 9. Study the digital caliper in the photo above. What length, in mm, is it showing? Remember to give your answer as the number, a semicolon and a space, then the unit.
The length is 27.75; mm
